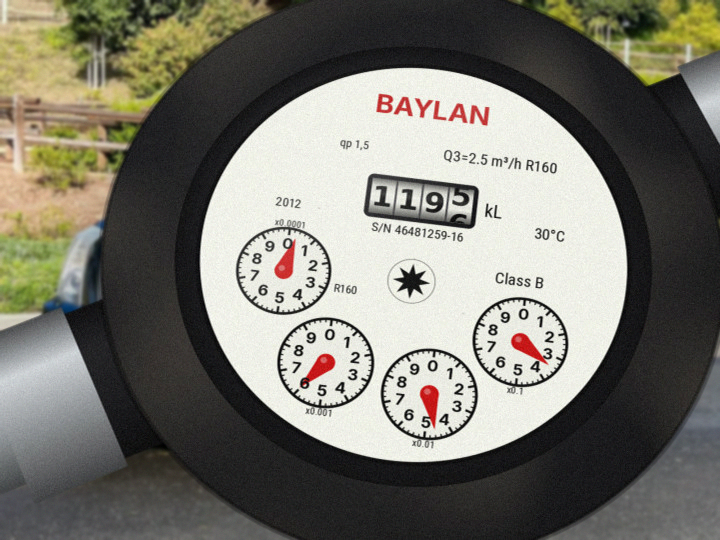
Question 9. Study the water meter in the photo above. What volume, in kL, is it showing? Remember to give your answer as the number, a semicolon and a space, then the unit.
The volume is 1195.3460; kL
